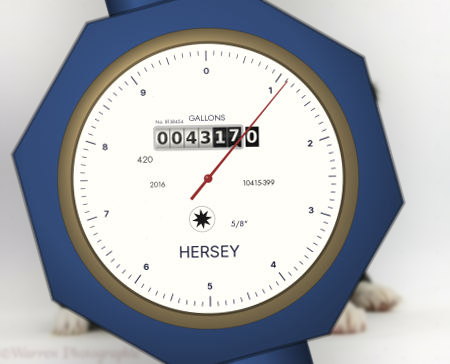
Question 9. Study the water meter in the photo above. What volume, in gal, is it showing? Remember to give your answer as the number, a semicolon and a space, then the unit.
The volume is 43171.1; gal
